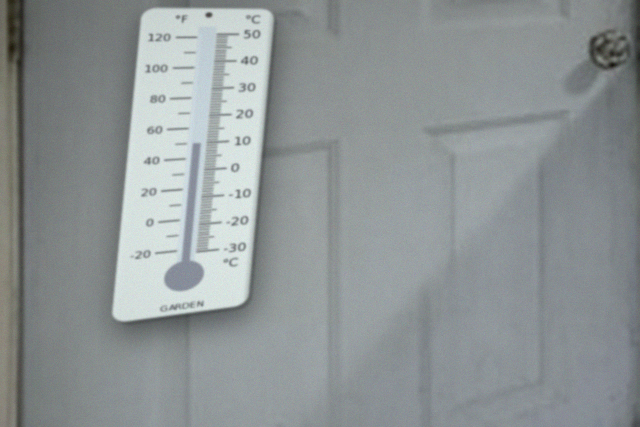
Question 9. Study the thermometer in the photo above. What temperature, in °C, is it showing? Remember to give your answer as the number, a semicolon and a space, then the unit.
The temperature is 10; °C
